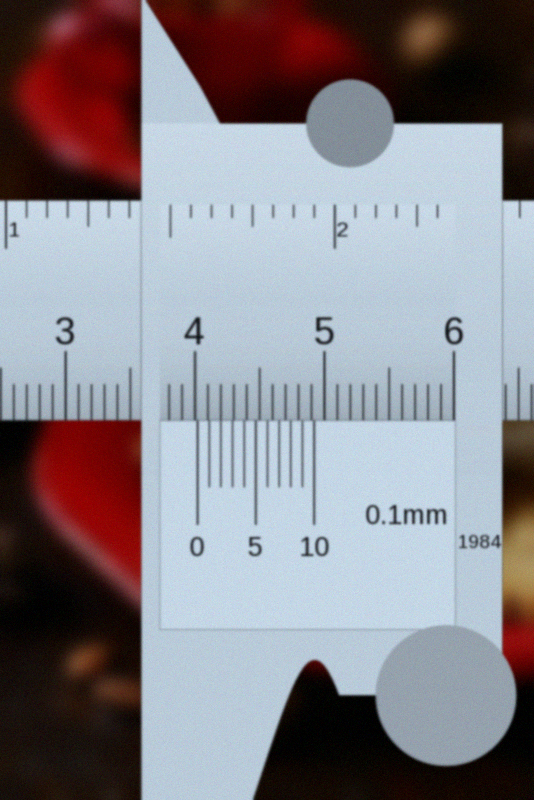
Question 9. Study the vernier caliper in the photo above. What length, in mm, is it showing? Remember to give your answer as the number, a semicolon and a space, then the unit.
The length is 40.2; mm
